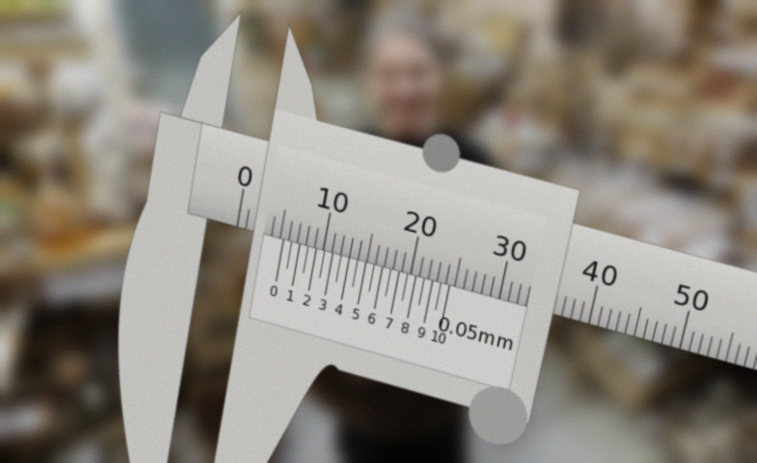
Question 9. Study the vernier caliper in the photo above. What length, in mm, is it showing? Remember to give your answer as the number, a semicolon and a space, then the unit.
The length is 5.4; mm
